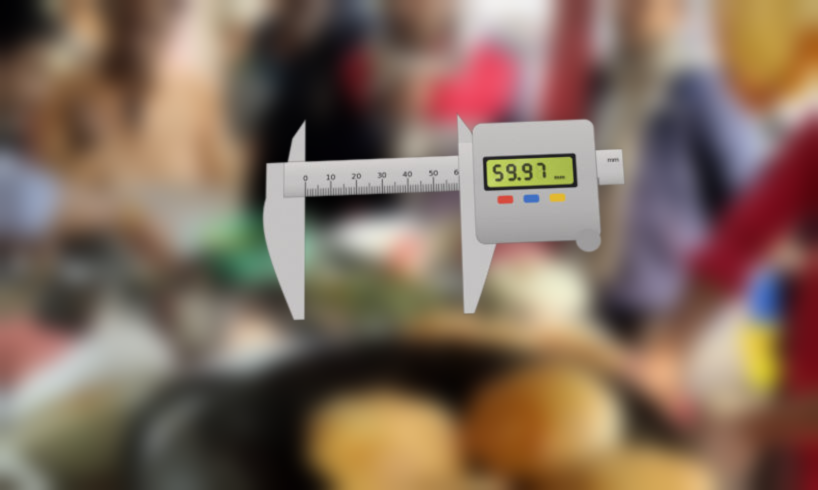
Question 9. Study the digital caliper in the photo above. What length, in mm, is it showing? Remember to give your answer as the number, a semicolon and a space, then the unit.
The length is 59.97; mm
